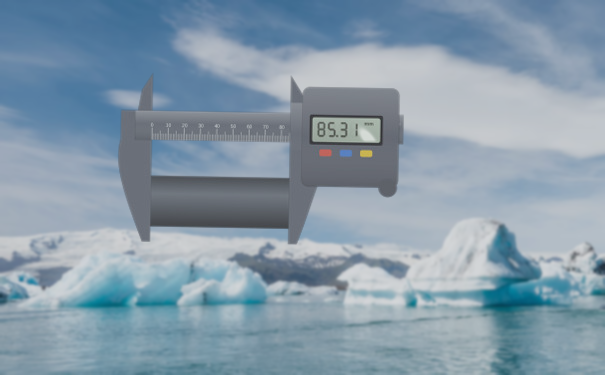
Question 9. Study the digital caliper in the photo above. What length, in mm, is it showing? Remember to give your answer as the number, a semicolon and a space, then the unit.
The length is 85.31; mm
